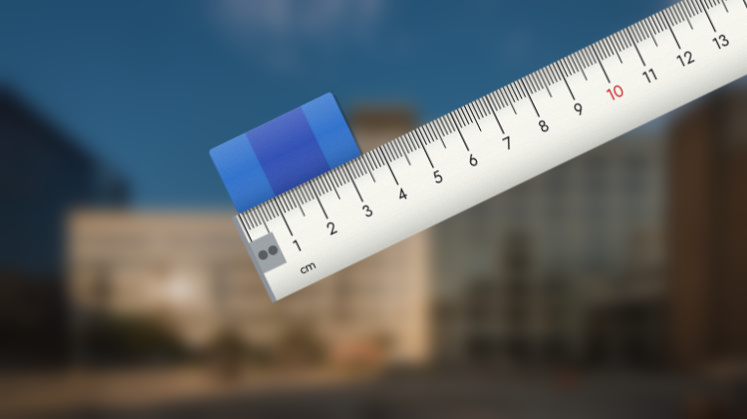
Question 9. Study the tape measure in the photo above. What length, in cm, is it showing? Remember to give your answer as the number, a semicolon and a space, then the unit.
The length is 3.5; cm
